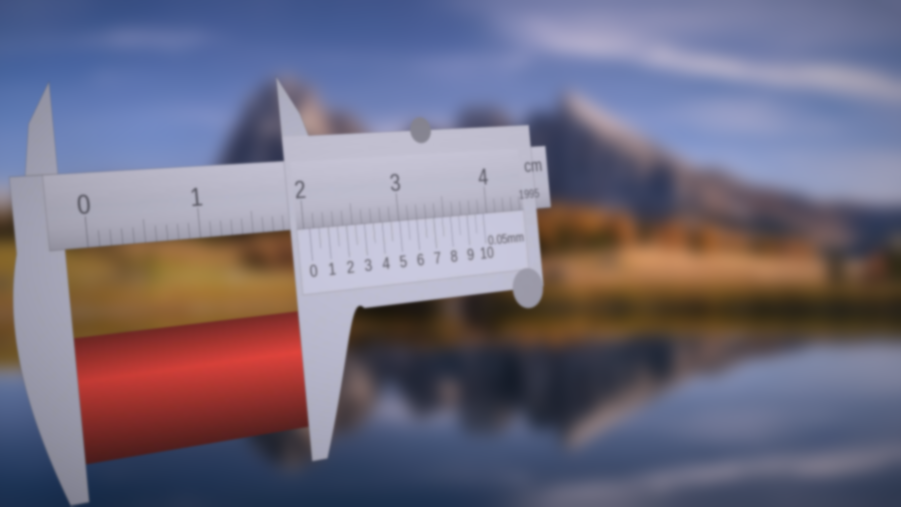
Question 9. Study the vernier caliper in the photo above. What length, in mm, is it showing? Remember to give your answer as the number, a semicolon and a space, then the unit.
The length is 20.6; mm
